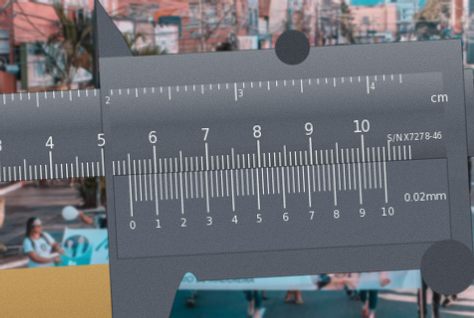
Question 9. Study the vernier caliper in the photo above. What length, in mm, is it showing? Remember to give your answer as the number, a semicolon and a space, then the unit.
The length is 55.0; mm
